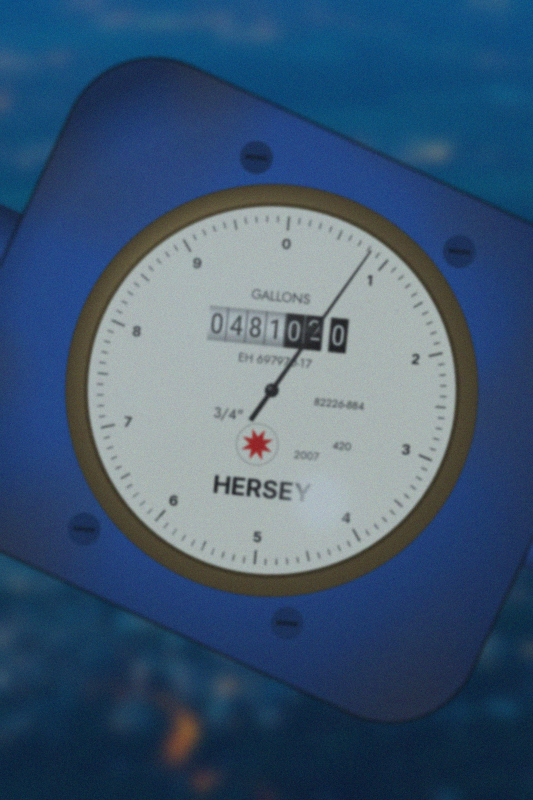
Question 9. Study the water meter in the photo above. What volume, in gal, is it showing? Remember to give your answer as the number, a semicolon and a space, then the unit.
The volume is 481020.8; gal
